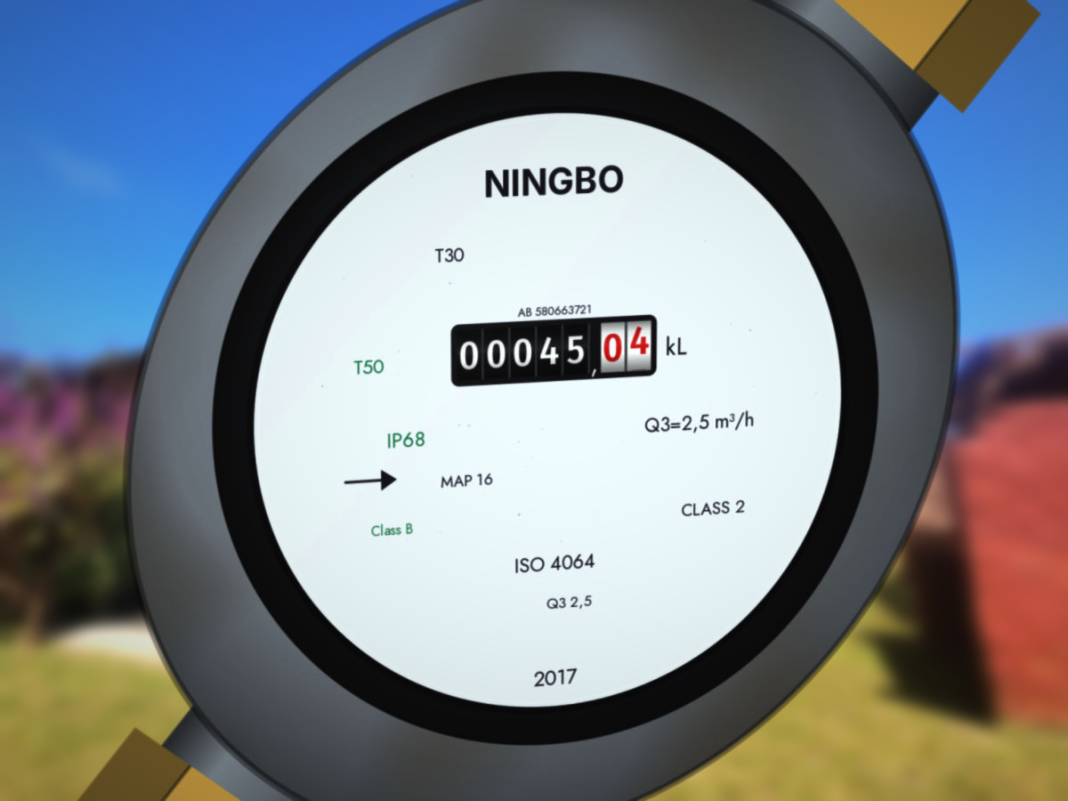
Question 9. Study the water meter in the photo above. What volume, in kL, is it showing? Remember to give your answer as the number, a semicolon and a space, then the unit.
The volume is 45.04; kL
